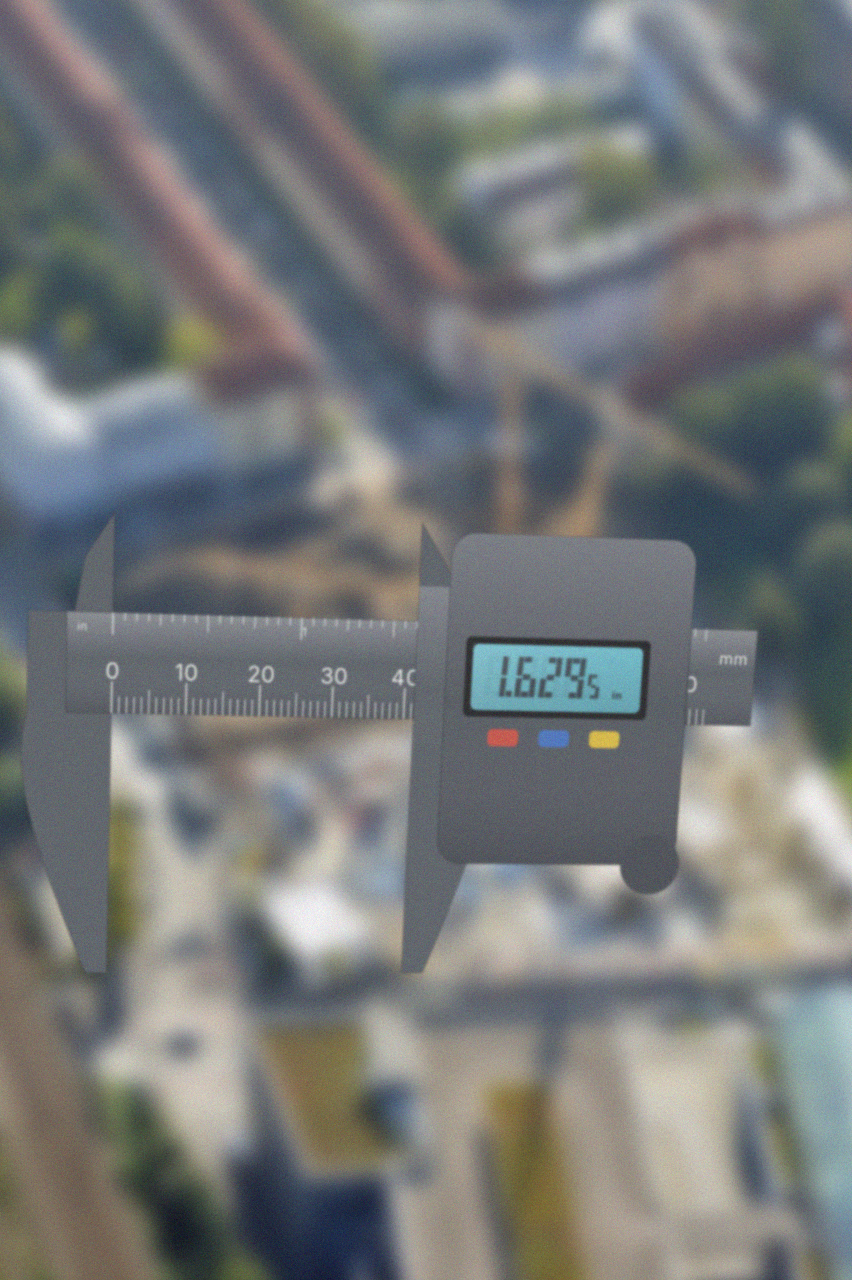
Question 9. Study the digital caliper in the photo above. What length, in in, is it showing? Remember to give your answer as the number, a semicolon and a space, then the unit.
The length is 1.6295; in
